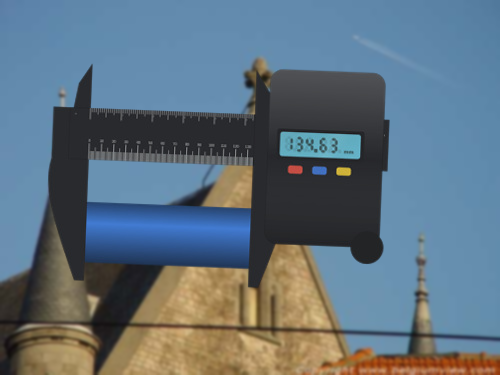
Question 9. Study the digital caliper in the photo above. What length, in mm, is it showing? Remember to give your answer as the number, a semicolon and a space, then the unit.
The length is 134.63; mm
